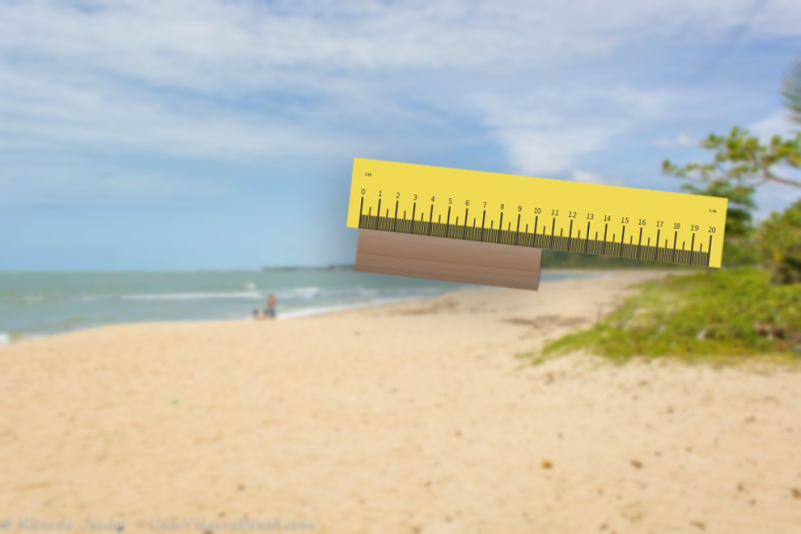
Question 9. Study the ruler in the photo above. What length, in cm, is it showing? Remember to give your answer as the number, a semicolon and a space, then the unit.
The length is 10.5; cm
